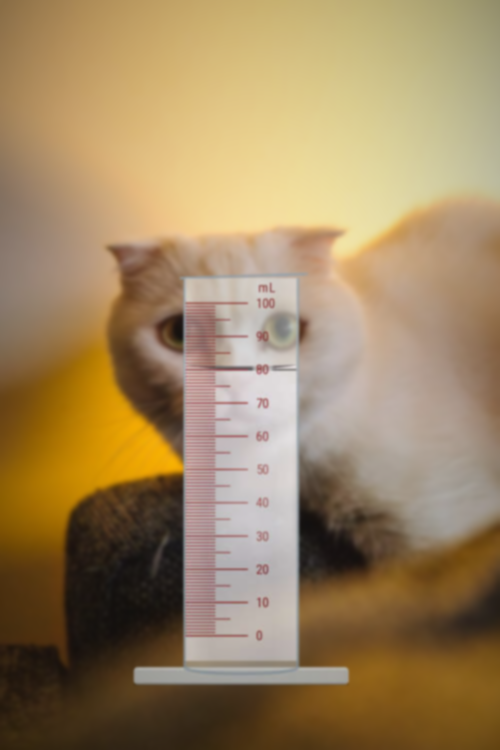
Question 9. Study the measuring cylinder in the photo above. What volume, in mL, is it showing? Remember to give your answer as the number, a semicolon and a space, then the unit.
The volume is 80; mL
